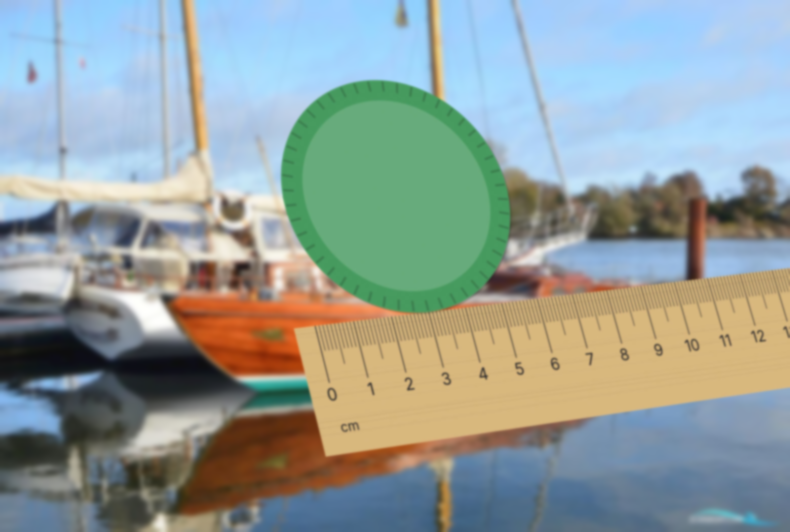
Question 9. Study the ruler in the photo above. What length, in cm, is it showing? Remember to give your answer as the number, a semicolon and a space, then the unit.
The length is 6; cm
